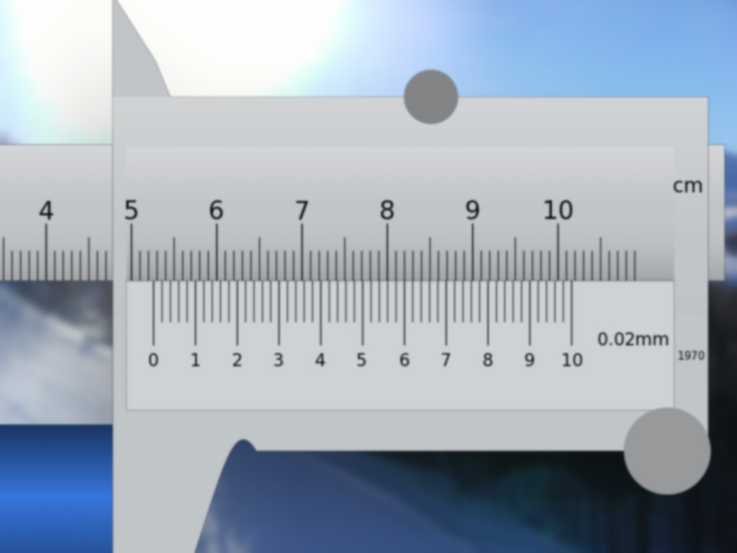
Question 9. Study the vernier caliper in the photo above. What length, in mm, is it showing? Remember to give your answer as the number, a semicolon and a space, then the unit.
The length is 52.6; mm
